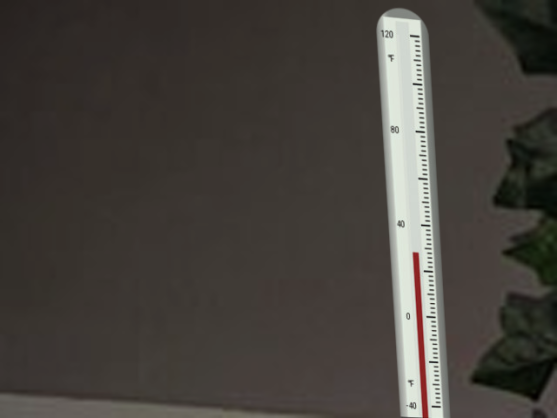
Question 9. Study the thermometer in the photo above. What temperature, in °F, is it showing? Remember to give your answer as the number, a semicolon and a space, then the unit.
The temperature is 28; °F
